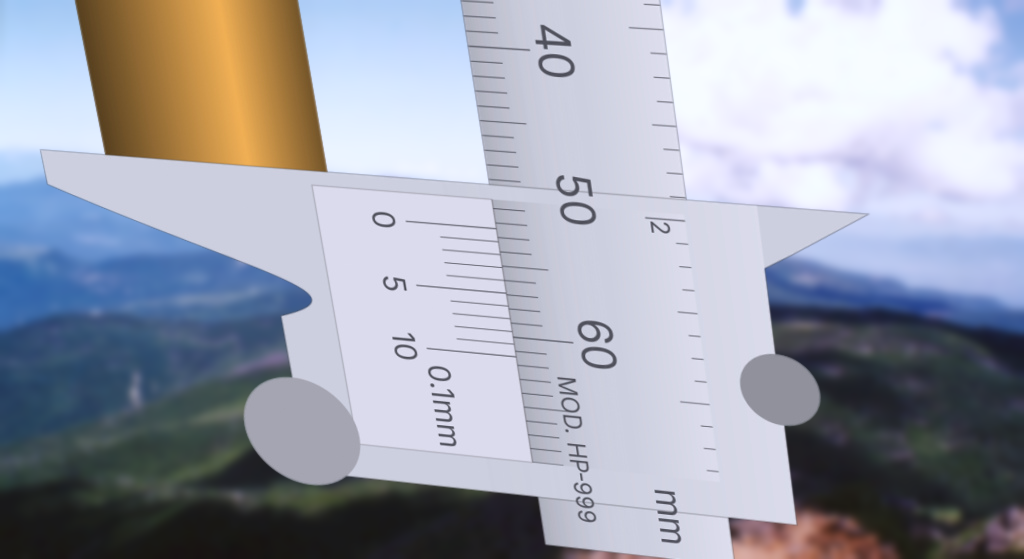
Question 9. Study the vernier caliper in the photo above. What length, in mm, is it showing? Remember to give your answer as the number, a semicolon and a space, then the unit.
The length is 52.4; mm
